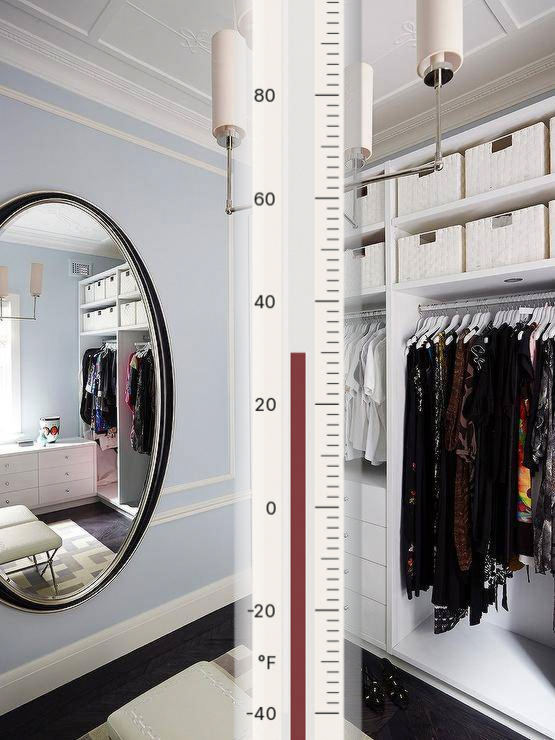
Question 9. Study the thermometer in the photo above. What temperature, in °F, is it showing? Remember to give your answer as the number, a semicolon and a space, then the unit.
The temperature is 30; °F
